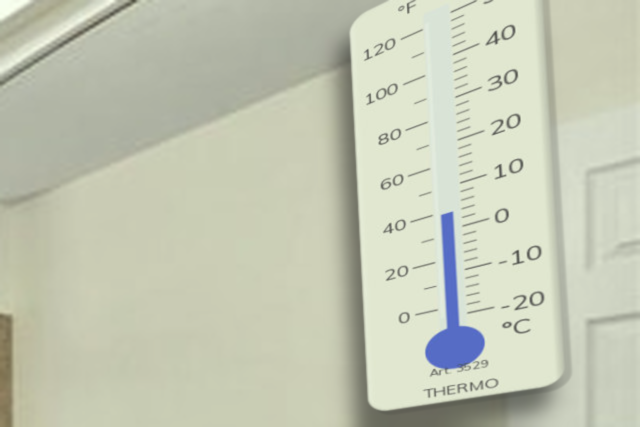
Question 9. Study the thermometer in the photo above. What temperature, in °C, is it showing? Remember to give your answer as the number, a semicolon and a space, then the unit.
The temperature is 4; °C
